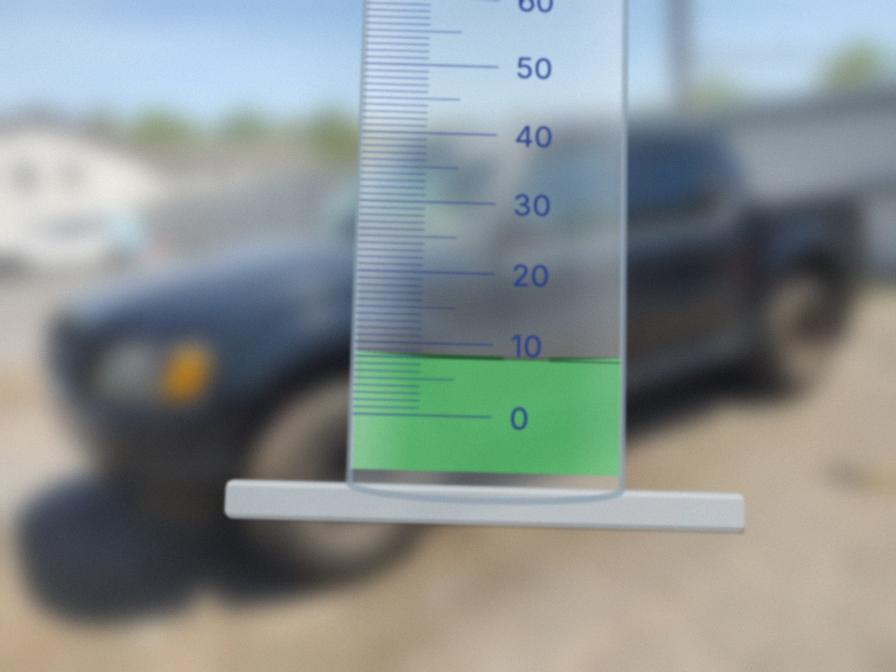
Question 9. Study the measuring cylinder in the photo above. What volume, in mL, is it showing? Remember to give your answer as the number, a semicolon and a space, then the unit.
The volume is 8; mL
